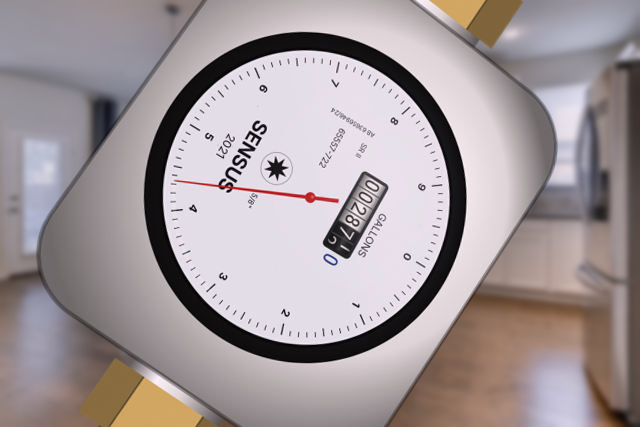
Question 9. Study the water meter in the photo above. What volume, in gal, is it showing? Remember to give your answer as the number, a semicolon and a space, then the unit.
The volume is 28714.3; gal
